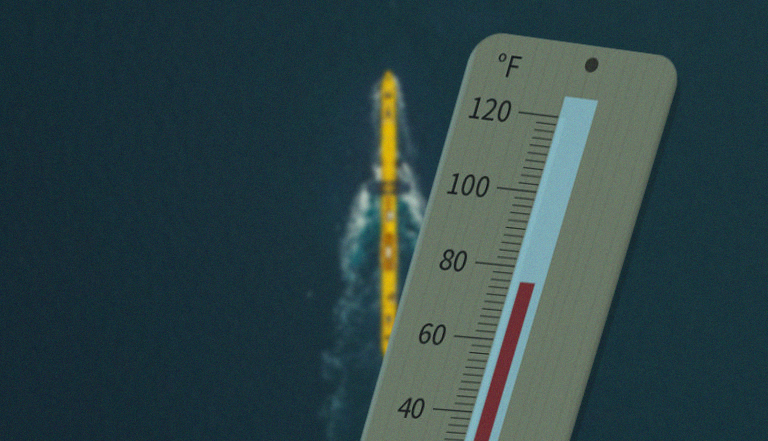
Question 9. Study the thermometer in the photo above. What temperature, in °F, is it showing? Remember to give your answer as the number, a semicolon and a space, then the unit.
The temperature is 76; °F
